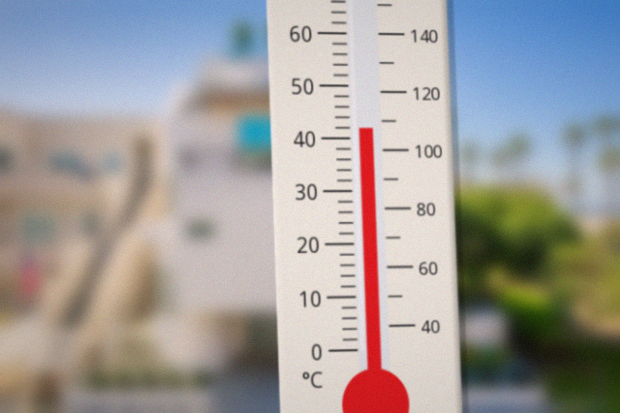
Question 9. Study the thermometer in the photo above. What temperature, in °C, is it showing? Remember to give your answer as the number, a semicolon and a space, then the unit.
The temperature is 42; °C
